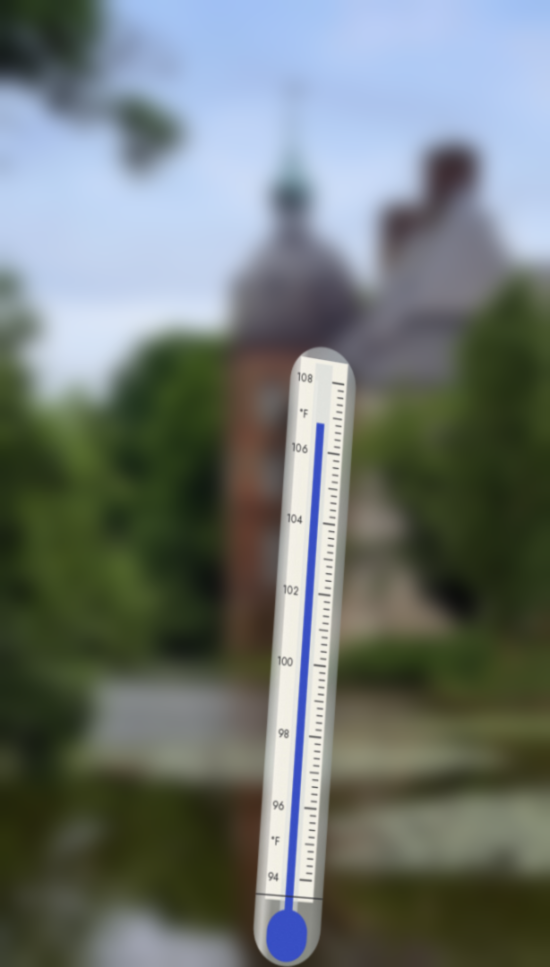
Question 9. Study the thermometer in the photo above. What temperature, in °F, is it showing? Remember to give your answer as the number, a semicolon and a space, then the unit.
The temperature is 106.8; °F
